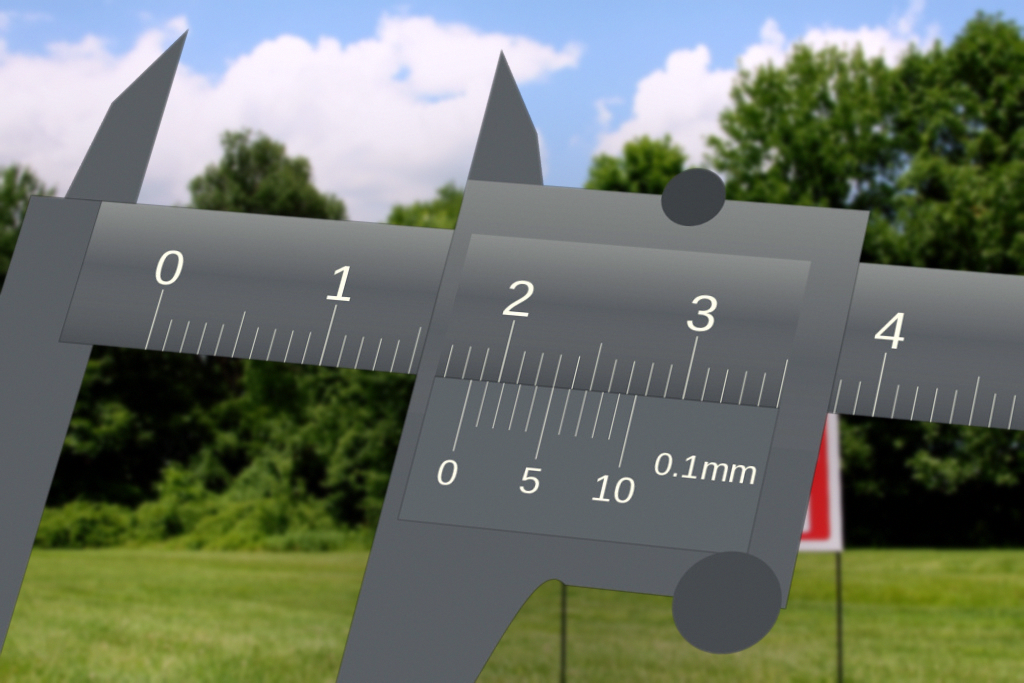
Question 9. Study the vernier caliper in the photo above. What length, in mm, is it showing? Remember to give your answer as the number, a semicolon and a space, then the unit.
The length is 18.5; mm
